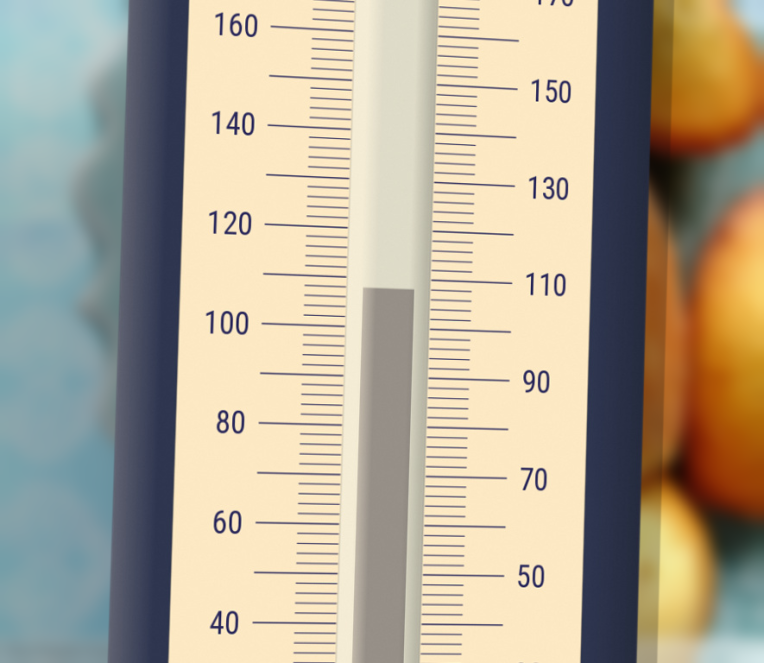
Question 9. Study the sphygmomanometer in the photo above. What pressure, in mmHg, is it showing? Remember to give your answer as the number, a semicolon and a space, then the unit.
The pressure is 108; mmHg
